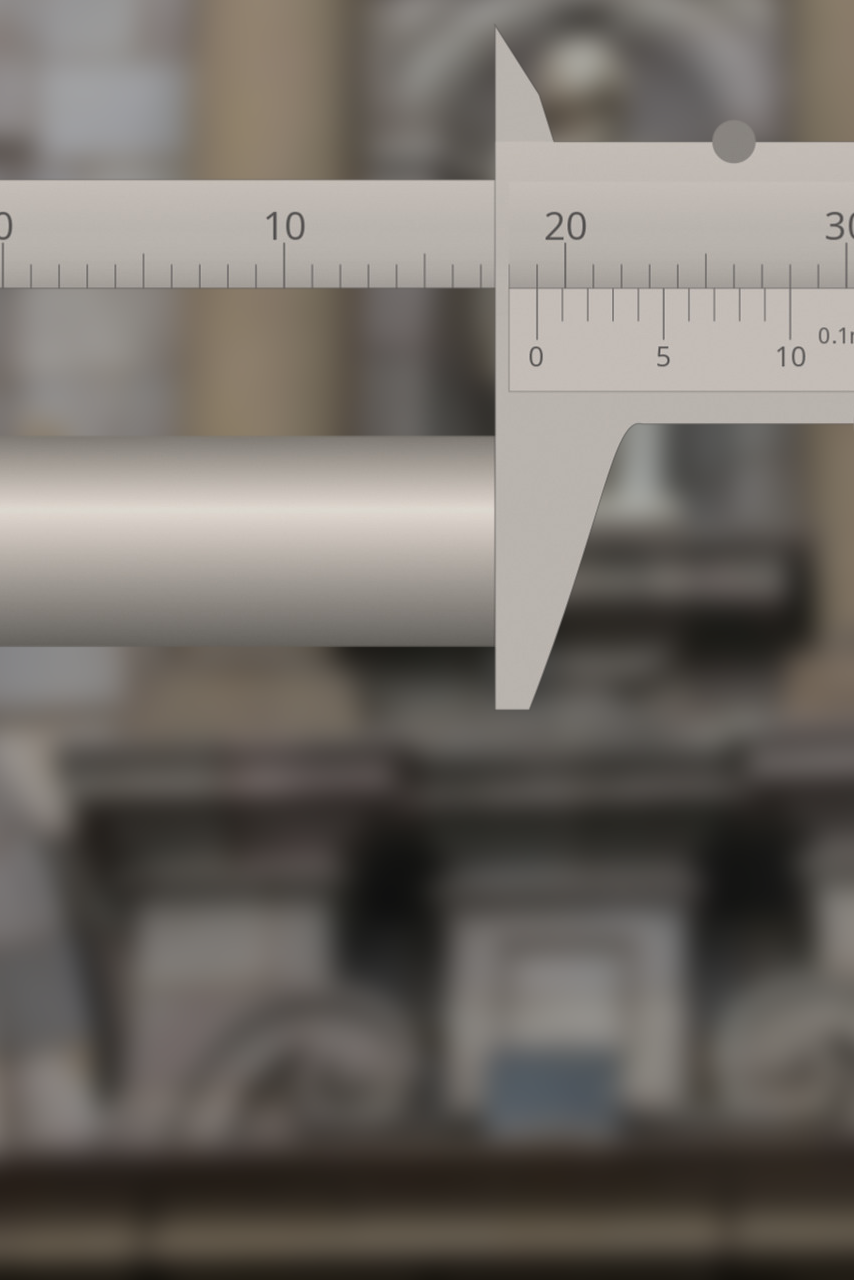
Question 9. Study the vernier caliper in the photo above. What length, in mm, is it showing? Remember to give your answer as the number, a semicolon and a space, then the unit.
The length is 19.0; mm
